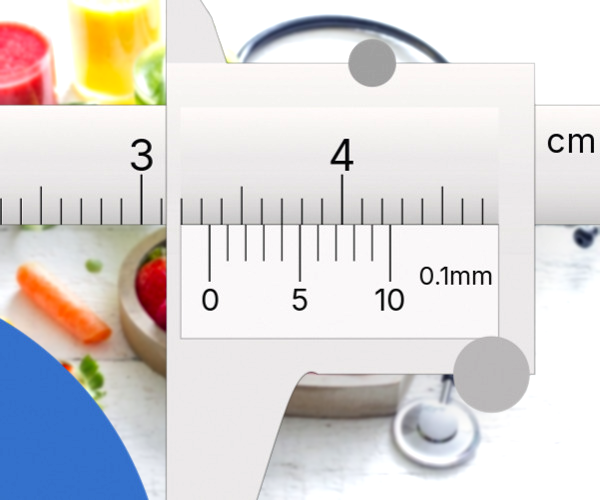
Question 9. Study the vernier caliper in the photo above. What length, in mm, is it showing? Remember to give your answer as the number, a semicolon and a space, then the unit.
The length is 33.4; mm
